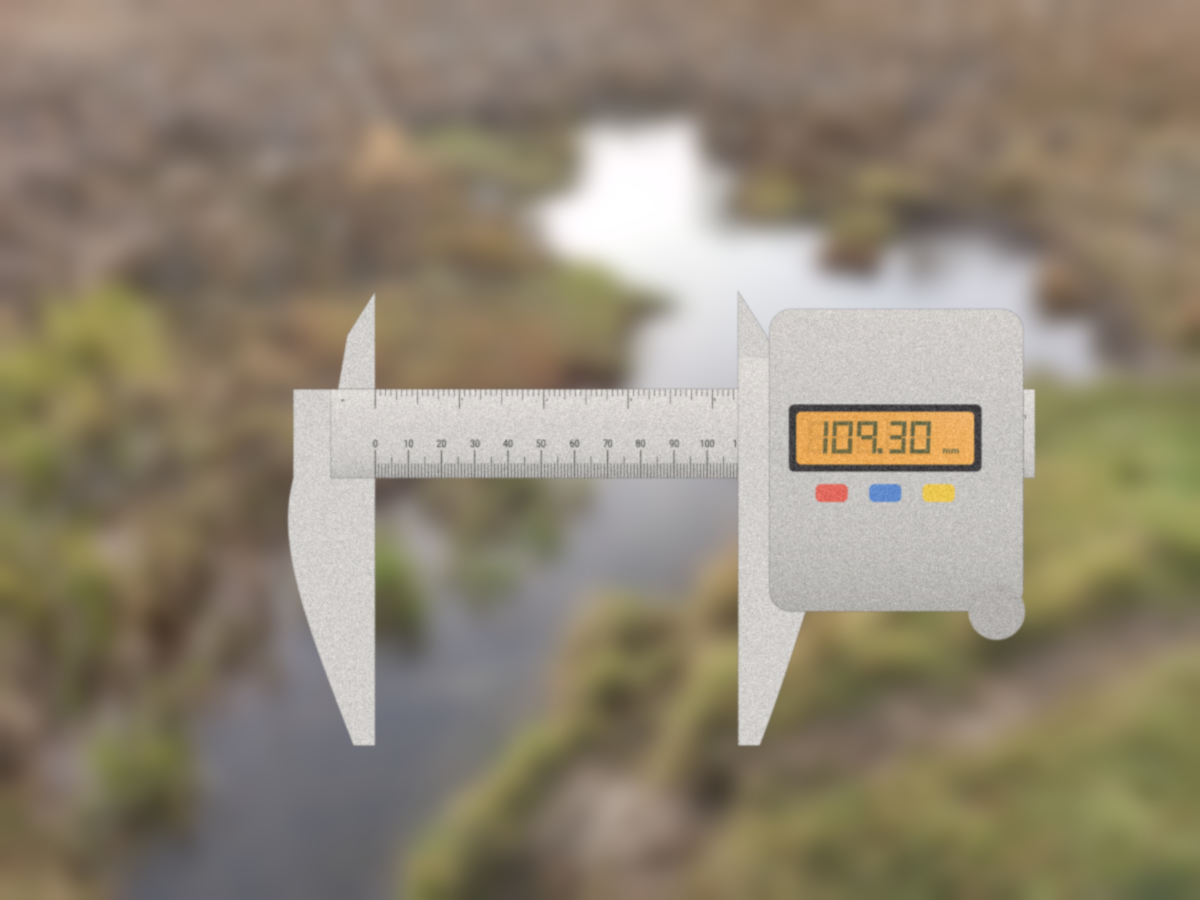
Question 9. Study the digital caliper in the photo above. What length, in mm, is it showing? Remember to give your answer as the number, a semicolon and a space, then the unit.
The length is 109.30; mm
